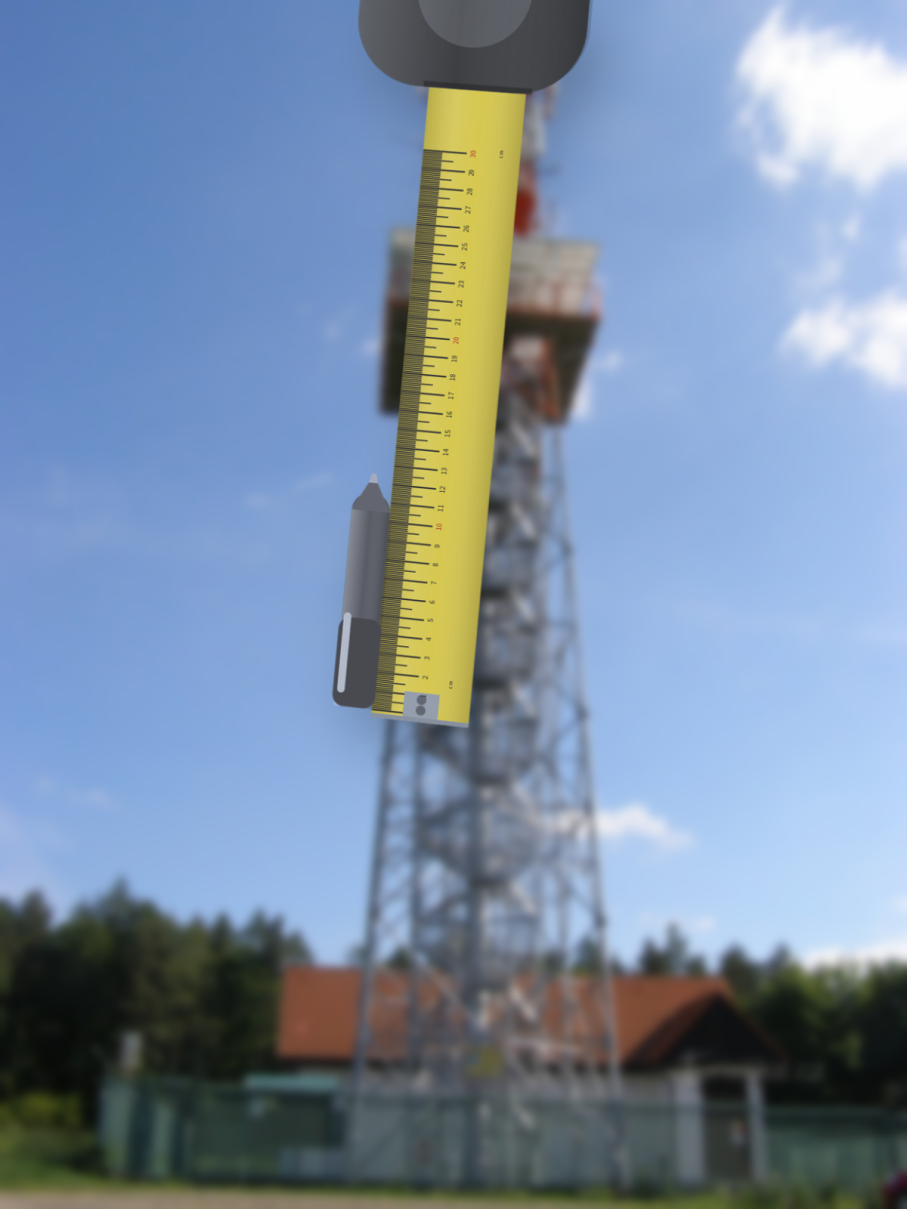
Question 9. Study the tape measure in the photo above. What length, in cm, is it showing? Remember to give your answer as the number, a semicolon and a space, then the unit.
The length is 12.5; cm
